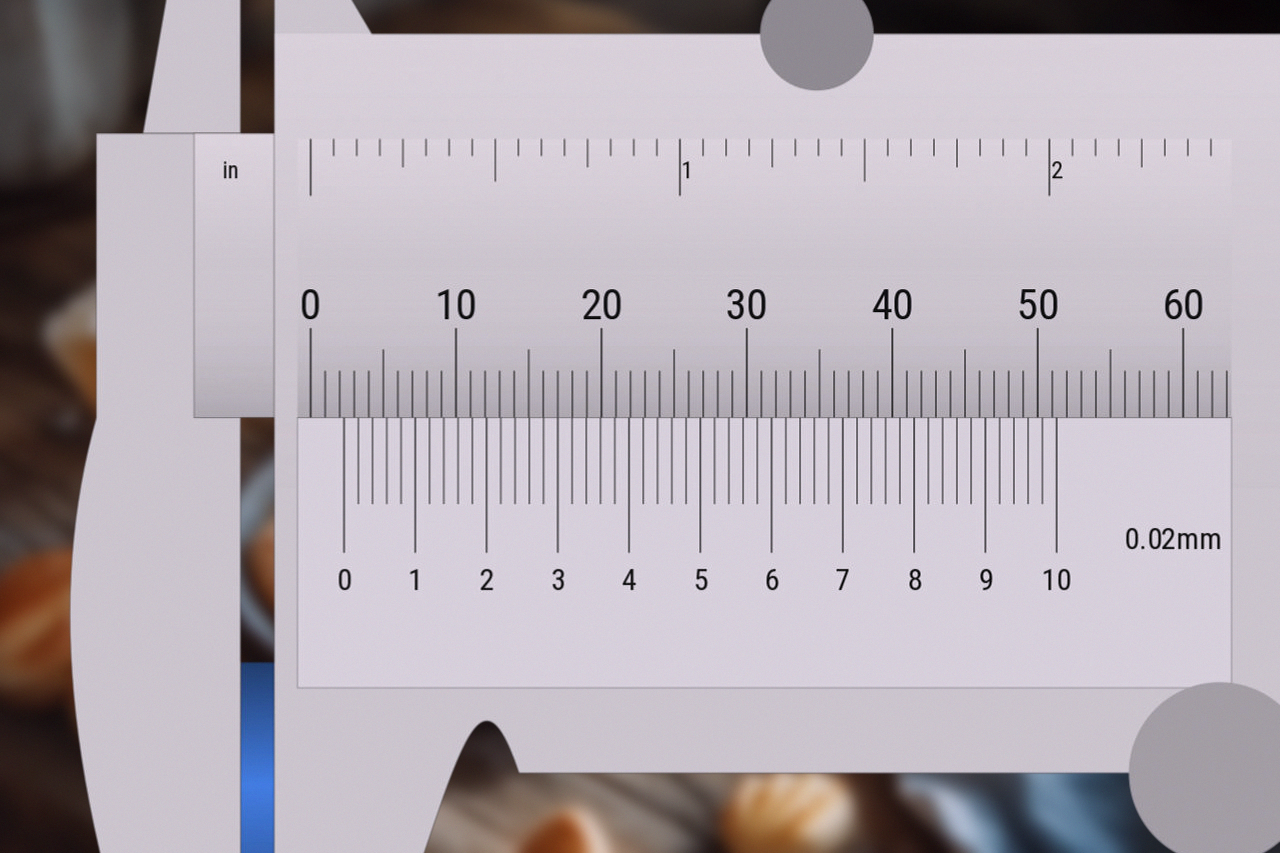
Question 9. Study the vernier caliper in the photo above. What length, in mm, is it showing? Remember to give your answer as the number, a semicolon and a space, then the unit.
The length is 2.3; mm
